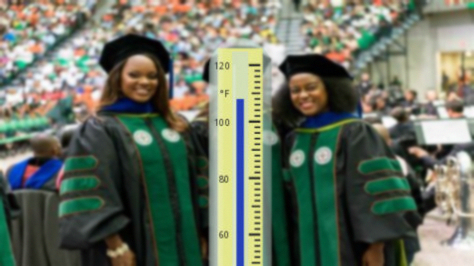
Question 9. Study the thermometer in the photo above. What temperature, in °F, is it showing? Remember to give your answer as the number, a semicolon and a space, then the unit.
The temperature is 108; °F
